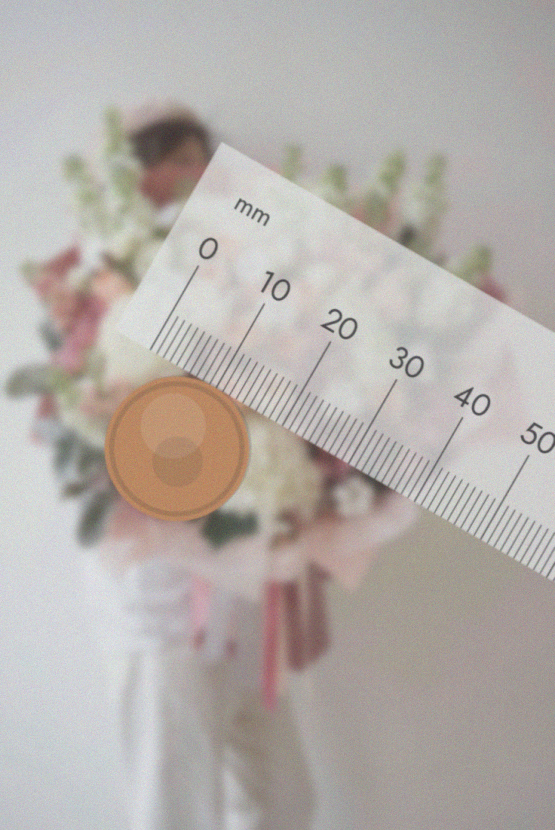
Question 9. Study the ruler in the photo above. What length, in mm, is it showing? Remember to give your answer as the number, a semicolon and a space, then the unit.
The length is 19; mm
